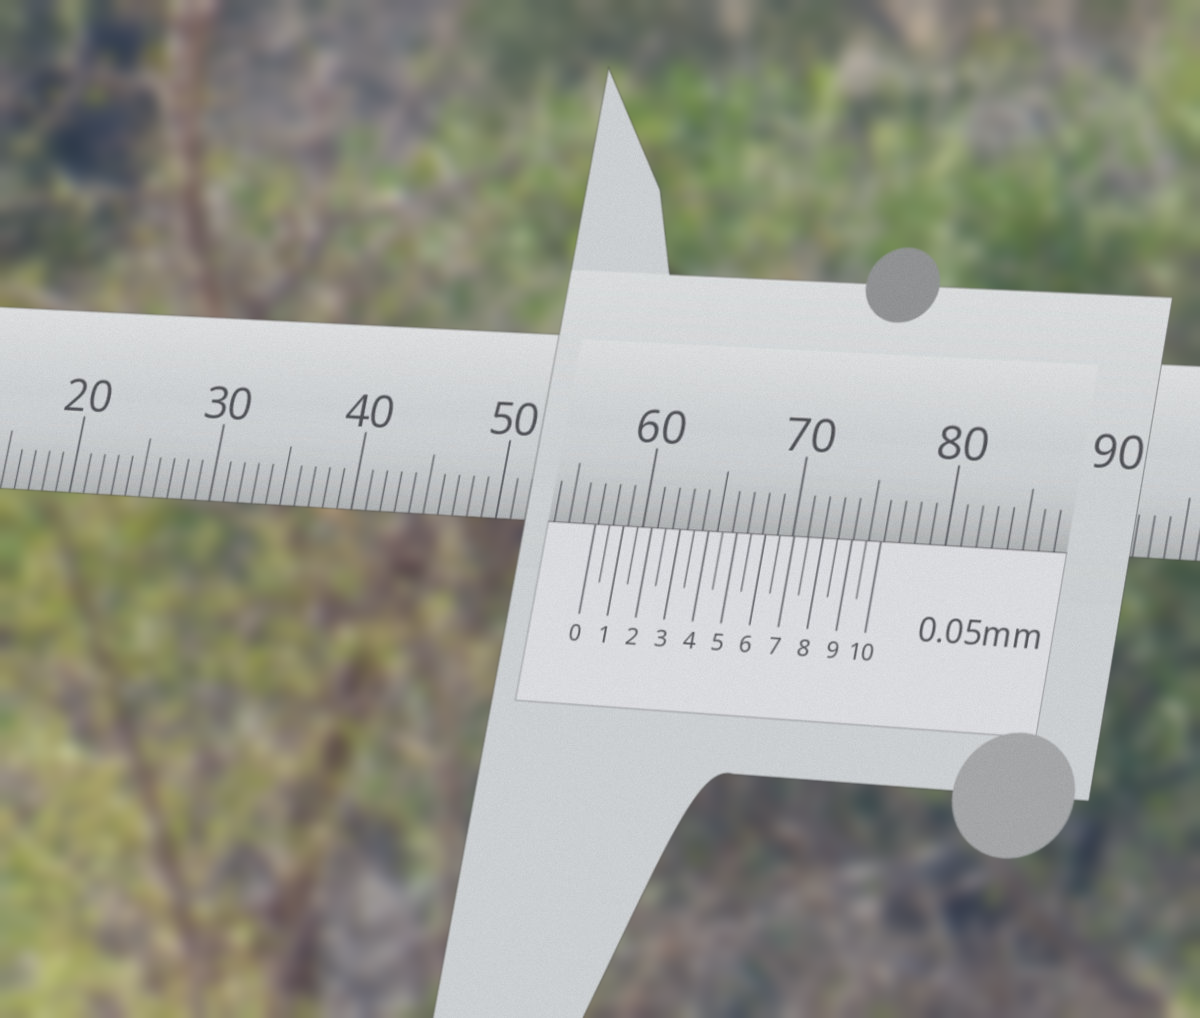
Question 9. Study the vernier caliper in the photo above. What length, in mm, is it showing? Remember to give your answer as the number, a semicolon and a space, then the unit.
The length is 56.8; mm
